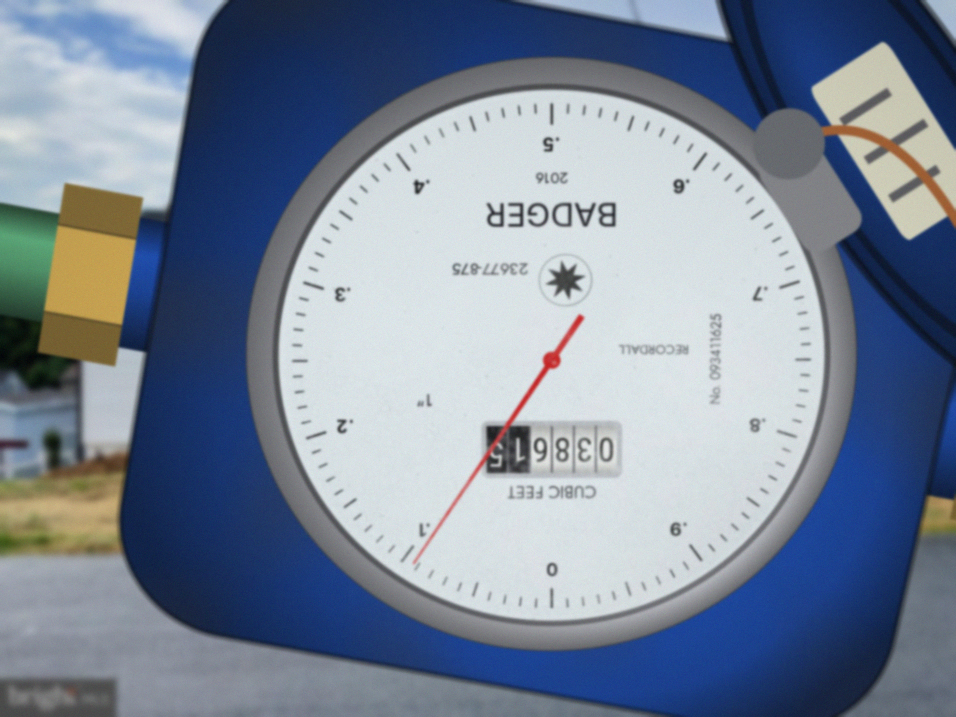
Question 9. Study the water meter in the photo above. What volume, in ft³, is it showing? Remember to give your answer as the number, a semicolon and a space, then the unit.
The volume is 38615.09; ft³
